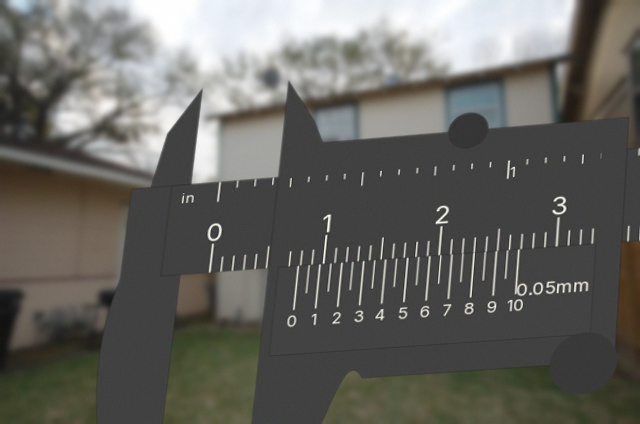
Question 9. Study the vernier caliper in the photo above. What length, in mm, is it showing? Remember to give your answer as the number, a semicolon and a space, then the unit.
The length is 7.8; mm
